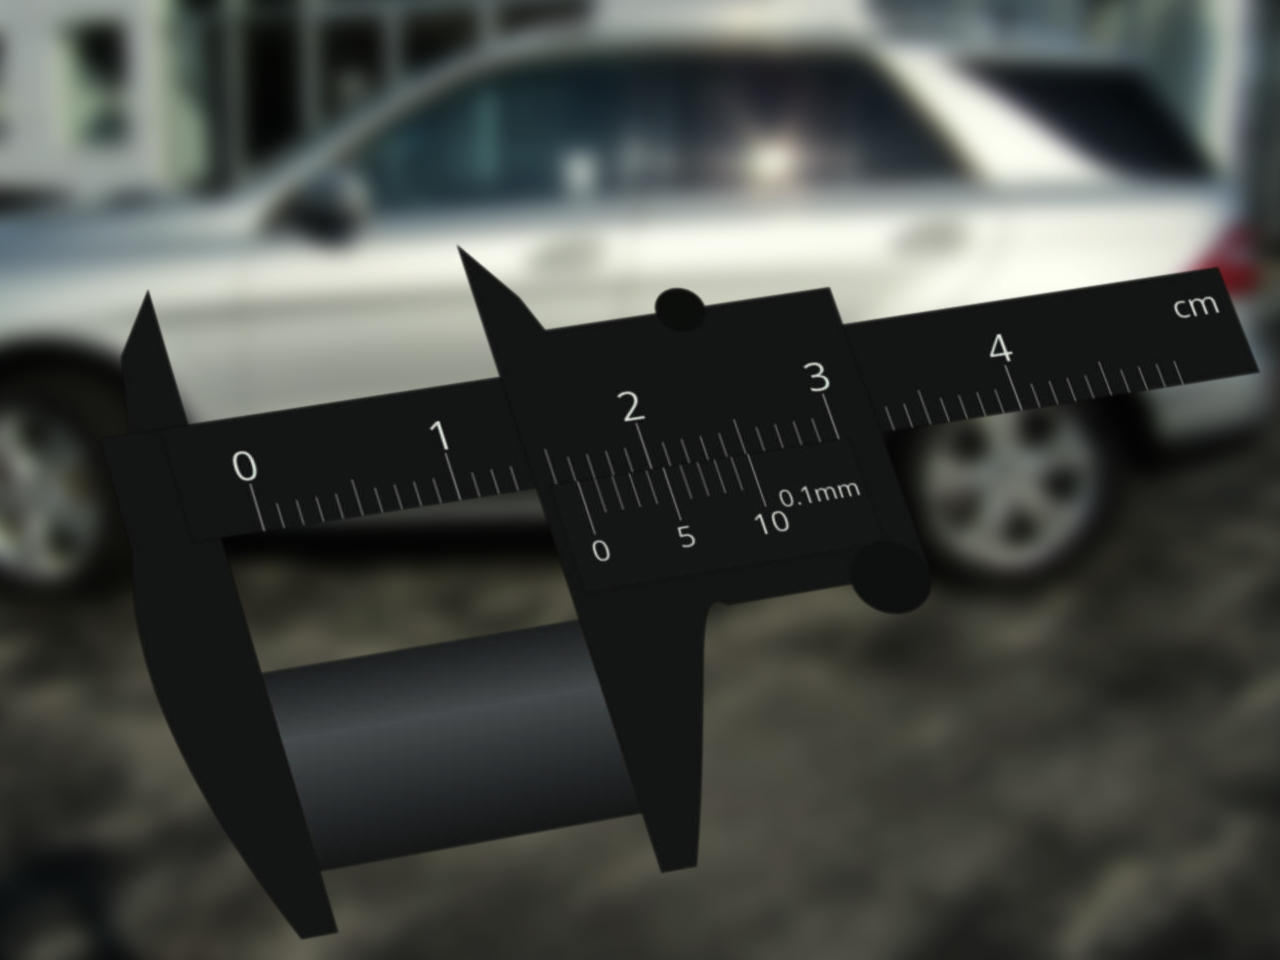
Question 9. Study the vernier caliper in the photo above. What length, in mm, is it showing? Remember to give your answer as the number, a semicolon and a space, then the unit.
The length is 16.1; mm
